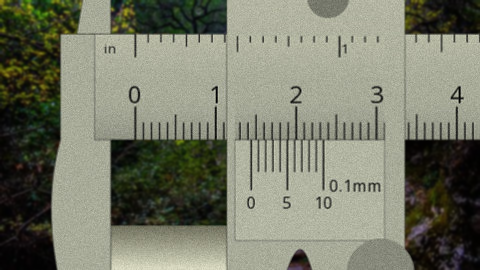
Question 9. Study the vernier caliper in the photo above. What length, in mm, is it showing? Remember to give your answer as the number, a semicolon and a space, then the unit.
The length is 14.4; mm
